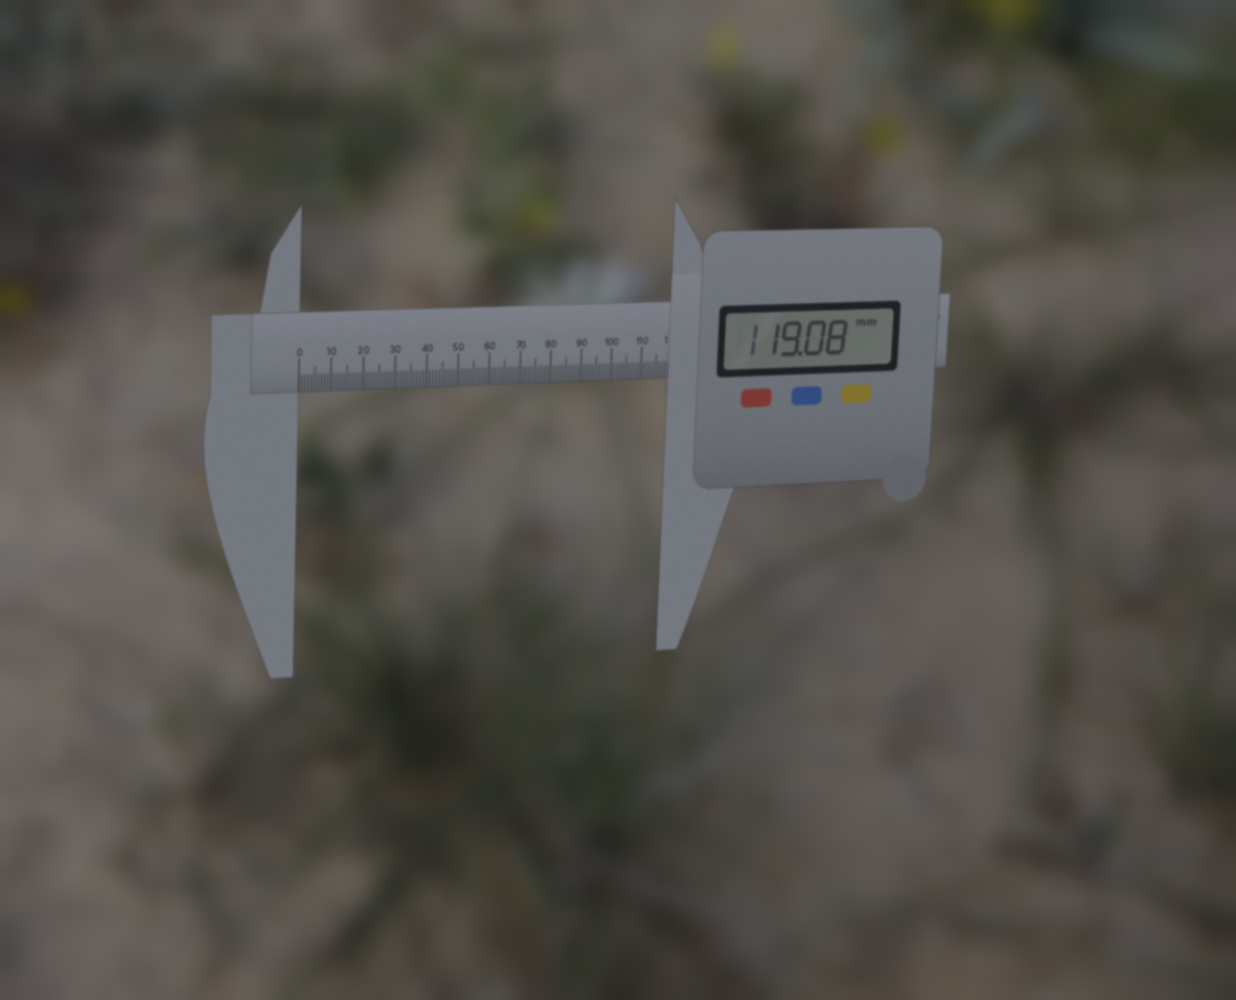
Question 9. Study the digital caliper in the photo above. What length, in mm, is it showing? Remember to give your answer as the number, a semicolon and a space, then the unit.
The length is 119.08; mm
